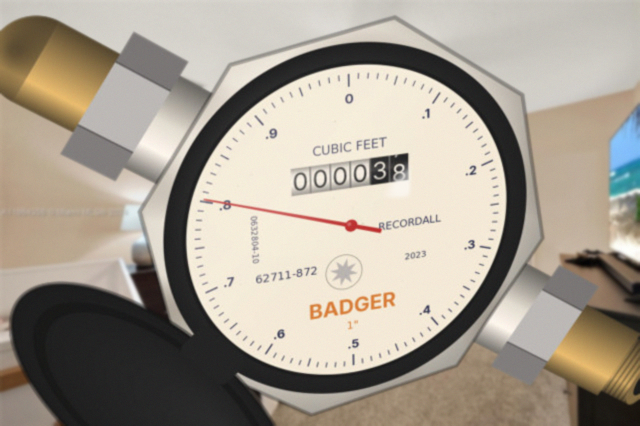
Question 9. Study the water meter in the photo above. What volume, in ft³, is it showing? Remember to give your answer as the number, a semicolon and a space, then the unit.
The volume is 37.80; ft³
